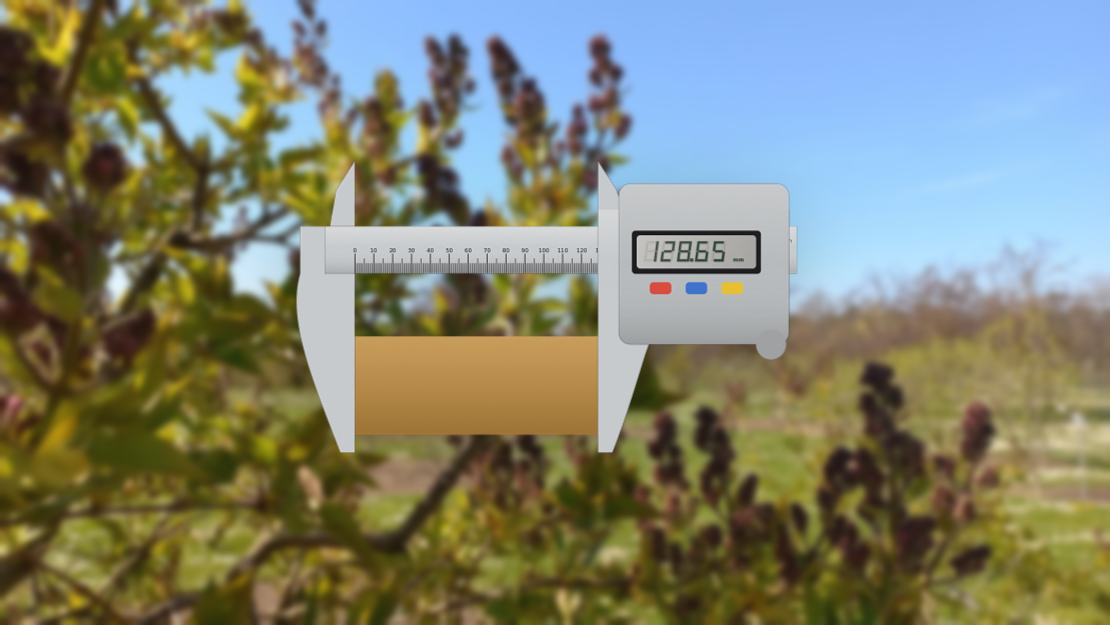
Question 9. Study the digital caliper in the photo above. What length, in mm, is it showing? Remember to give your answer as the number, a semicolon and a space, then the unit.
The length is 128.65; mm
